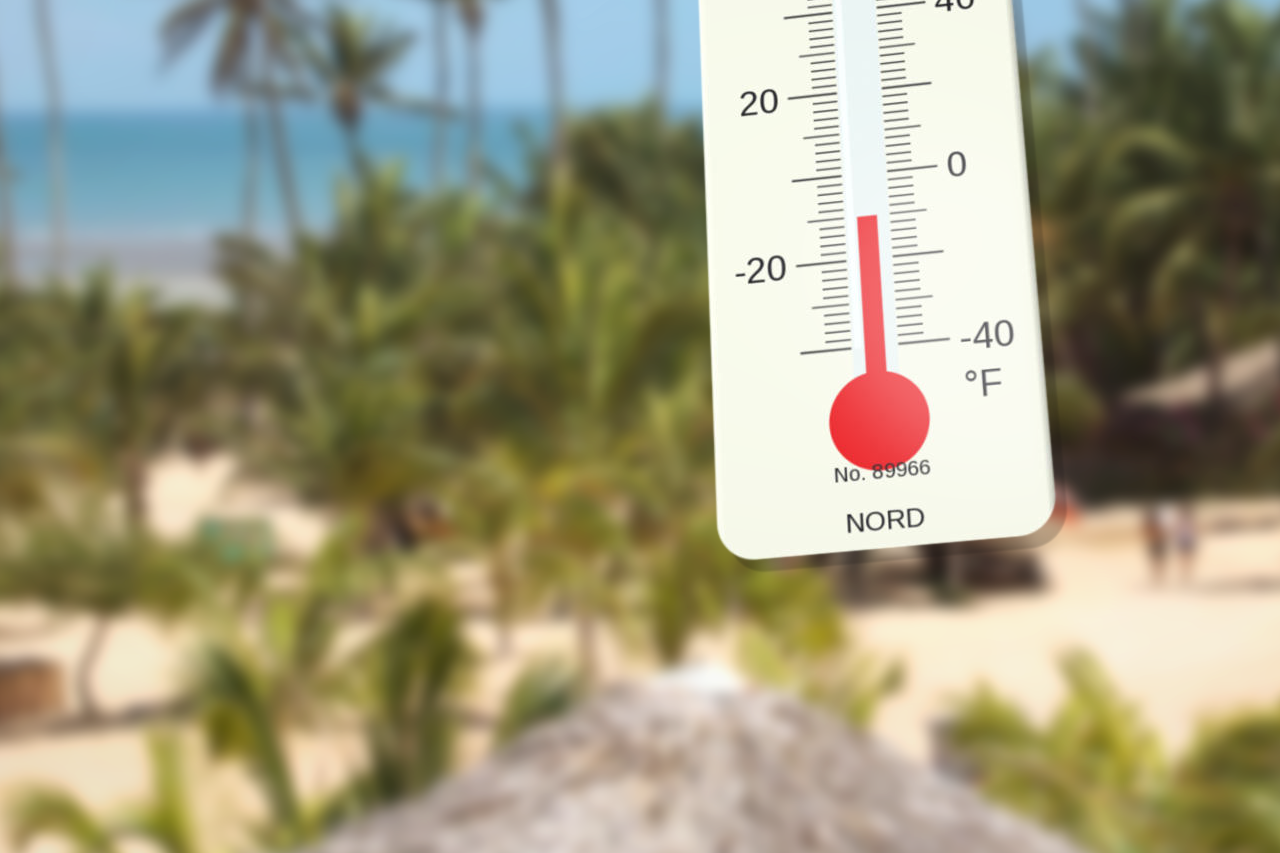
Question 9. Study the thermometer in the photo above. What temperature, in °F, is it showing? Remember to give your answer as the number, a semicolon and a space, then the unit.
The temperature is -10; °F
